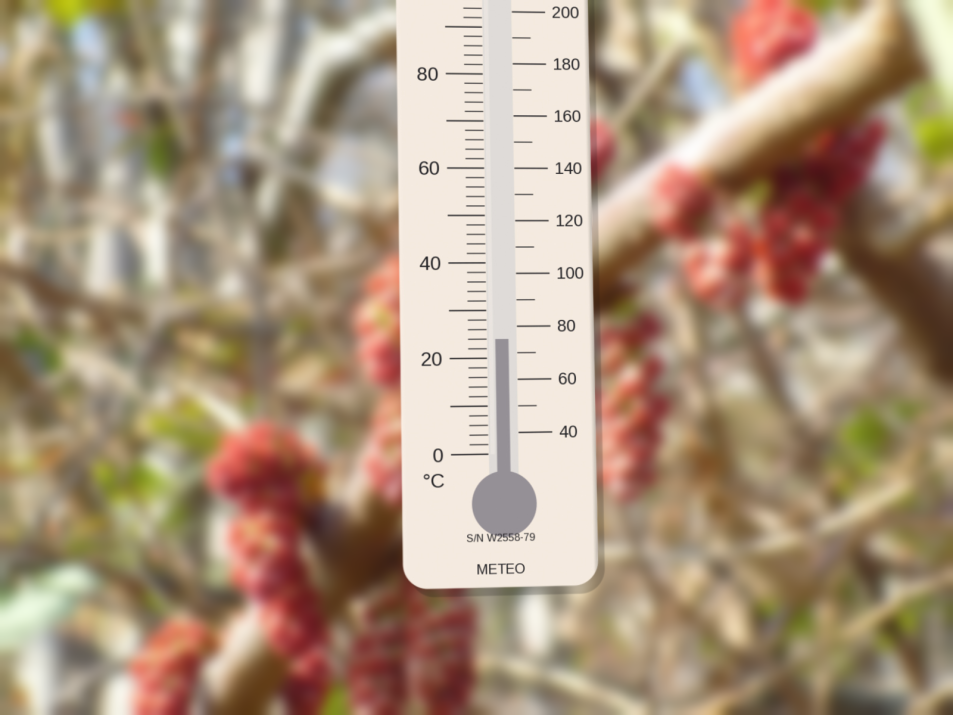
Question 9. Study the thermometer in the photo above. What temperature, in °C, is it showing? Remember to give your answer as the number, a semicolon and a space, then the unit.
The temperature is 24; °C
